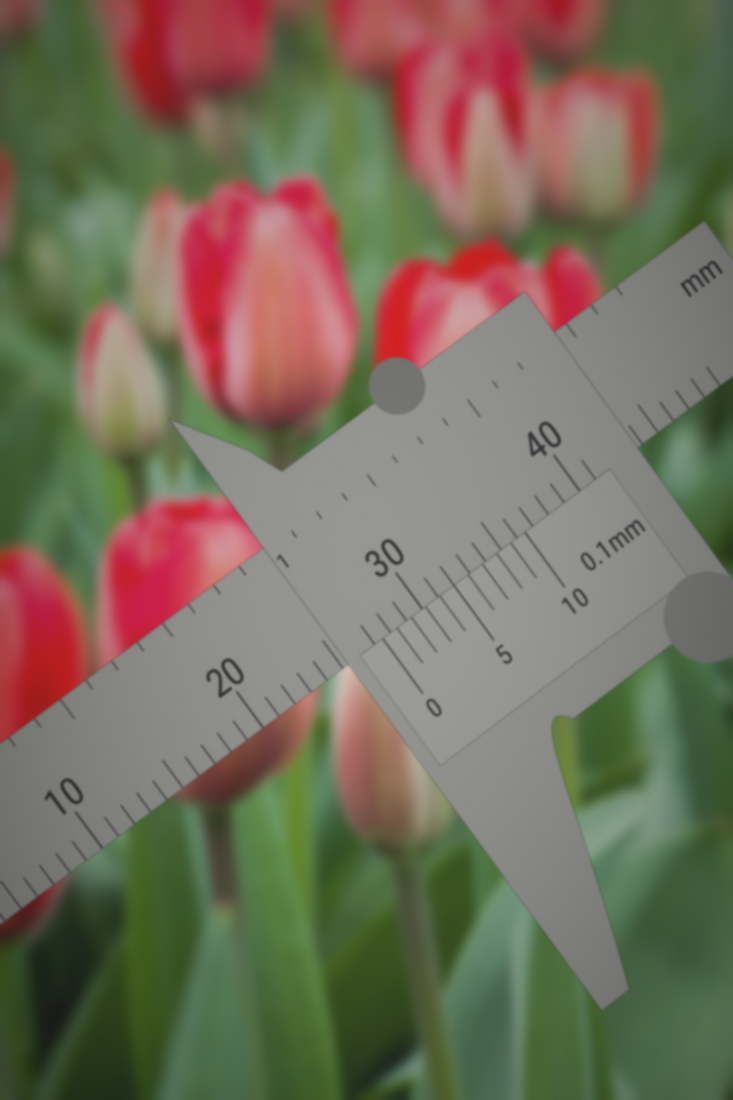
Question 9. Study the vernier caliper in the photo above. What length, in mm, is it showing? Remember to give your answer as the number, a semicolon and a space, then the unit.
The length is 27.5; mm
